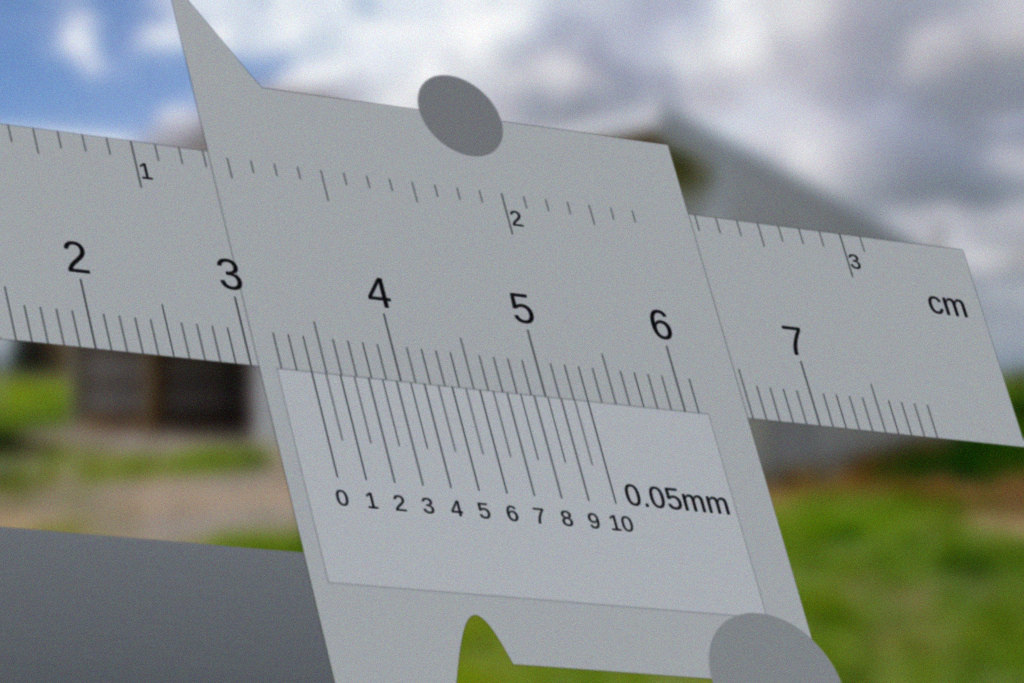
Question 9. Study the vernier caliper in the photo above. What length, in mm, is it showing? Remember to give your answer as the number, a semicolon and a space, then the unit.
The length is 34.0; mm
